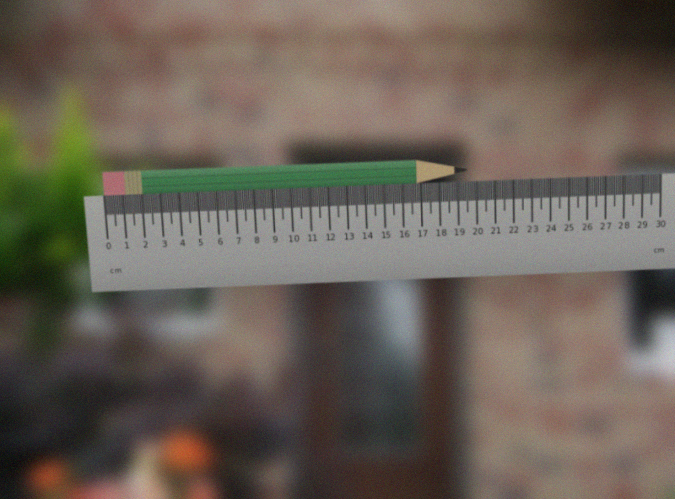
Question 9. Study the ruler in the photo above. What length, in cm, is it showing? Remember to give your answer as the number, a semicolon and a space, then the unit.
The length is 19.5; cm
